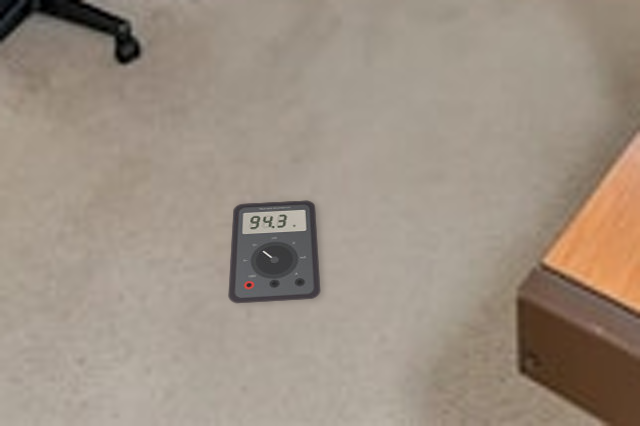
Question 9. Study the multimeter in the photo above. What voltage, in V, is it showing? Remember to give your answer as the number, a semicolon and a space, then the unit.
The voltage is 94.3; V
